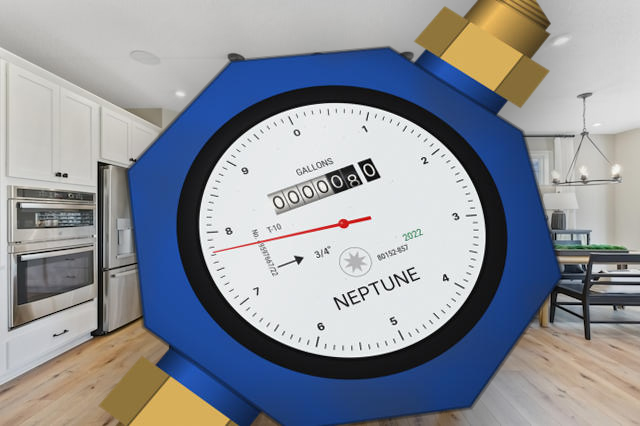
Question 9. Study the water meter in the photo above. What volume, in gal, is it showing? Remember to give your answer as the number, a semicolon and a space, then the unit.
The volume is 77.7; gal
